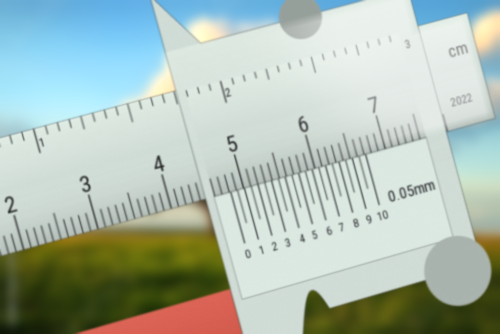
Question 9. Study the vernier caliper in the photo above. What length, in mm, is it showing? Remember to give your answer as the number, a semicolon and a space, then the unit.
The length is 48.2; mm
